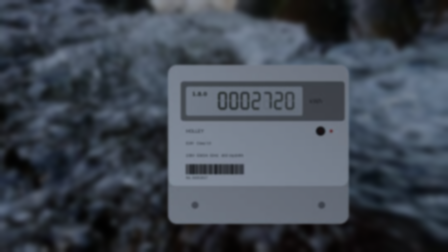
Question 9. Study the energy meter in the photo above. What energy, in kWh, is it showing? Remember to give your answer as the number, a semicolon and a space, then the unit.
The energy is 2720; kWh
